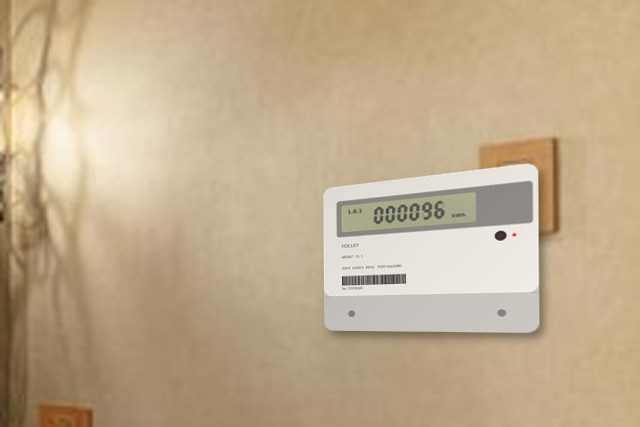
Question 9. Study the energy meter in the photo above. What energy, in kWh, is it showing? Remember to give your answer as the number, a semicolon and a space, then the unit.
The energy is 96; kWh
